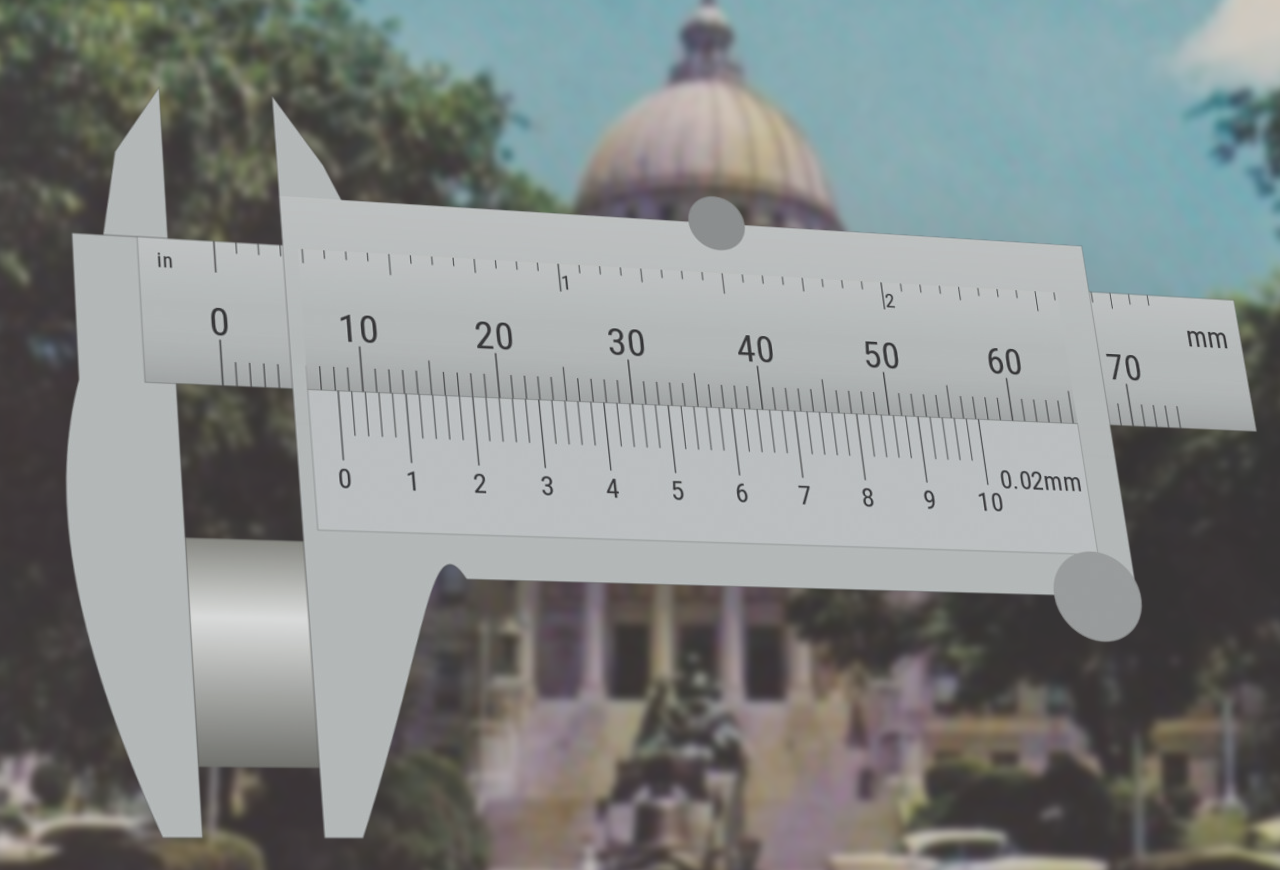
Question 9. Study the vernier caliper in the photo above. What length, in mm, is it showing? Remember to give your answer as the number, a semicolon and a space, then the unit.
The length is 8.2; mm
